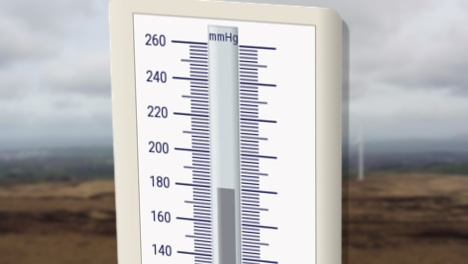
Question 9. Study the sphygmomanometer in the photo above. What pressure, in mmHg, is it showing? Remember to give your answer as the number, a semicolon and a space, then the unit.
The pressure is 180; mmHg
